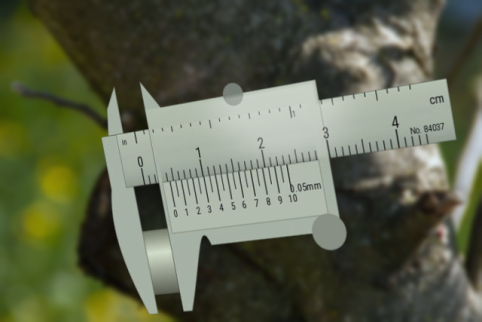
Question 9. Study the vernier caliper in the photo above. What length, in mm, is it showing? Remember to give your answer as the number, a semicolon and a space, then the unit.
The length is 4.4; mm
